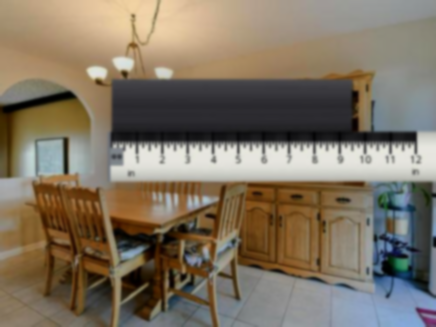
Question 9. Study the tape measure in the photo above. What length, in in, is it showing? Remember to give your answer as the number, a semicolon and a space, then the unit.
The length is 9.5; in
